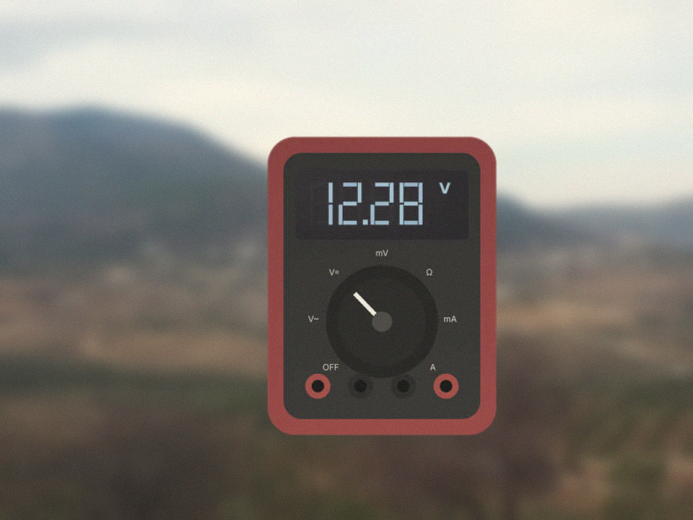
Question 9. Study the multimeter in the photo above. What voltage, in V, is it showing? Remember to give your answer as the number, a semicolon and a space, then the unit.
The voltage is 12.28; V
